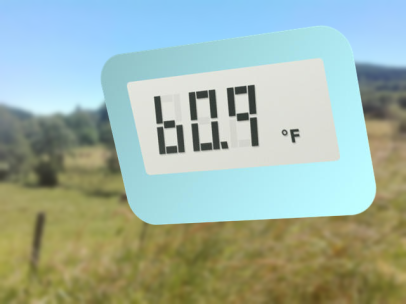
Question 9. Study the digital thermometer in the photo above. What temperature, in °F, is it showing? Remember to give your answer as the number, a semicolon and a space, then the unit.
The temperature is 60.9; °F
